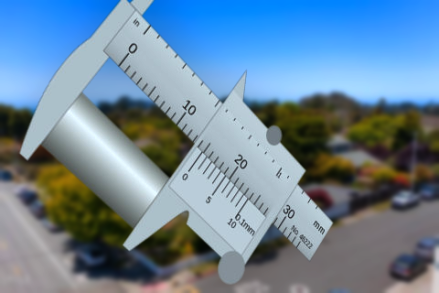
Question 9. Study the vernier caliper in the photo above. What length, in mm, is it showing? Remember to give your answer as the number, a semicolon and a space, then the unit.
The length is 14.8; mm
